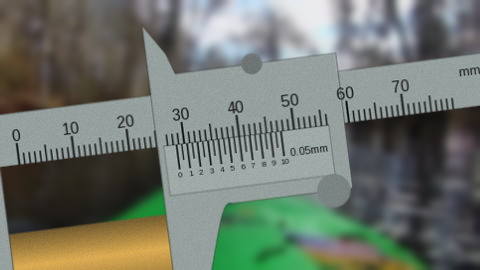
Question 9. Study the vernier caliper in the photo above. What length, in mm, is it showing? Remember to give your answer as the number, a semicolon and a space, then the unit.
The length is 28.6; mm
